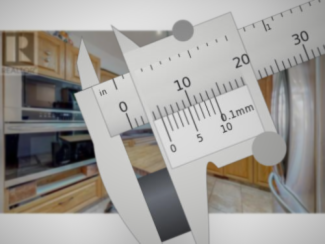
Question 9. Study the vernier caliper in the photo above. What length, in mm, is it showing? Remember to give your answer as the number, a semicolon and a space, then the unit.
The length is 5.0; mm
